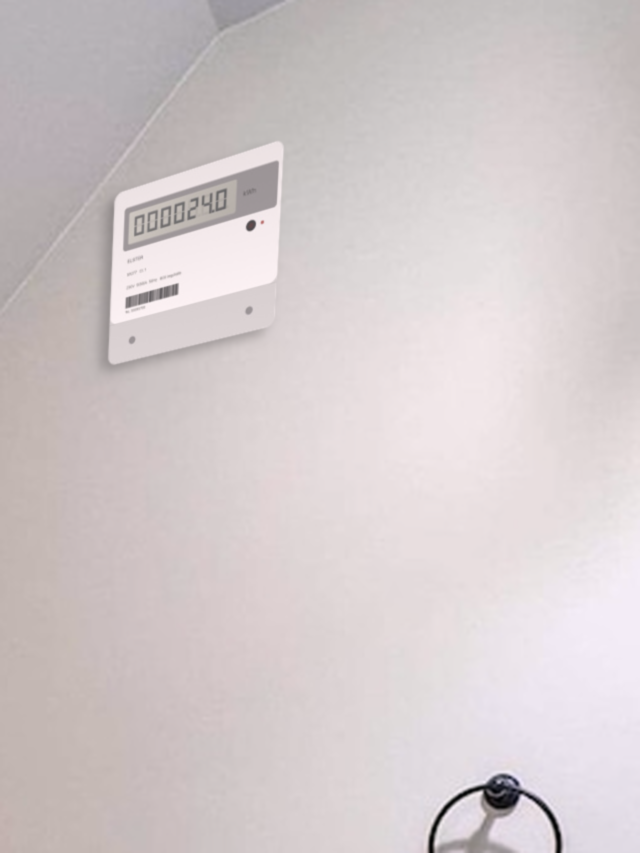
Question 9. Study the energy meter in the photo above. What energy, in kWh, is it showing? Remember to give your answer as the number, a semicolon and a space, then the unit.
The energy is 24.0; kWh
